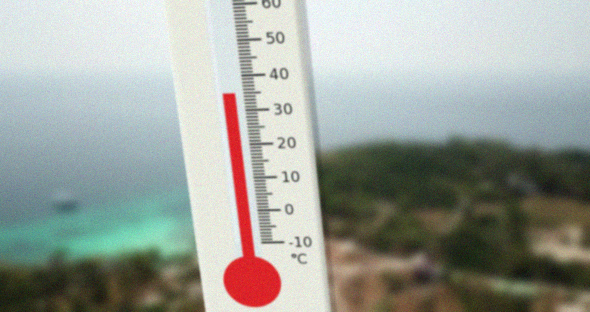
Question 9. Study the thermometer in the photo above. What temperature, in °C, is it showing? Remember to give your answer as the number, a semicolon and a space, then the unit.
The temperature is 35; °C
